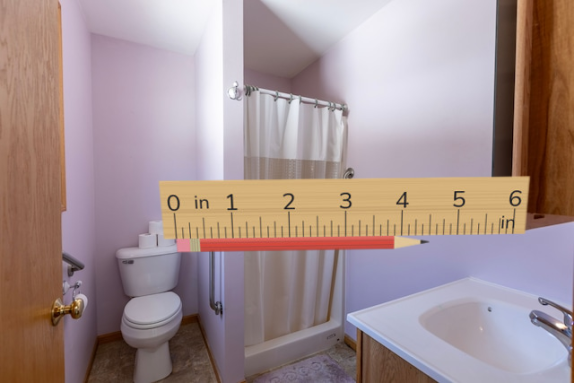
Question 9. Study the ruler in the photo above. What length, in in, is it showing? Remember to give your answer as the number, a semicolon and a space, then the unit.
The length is 4.5; in
